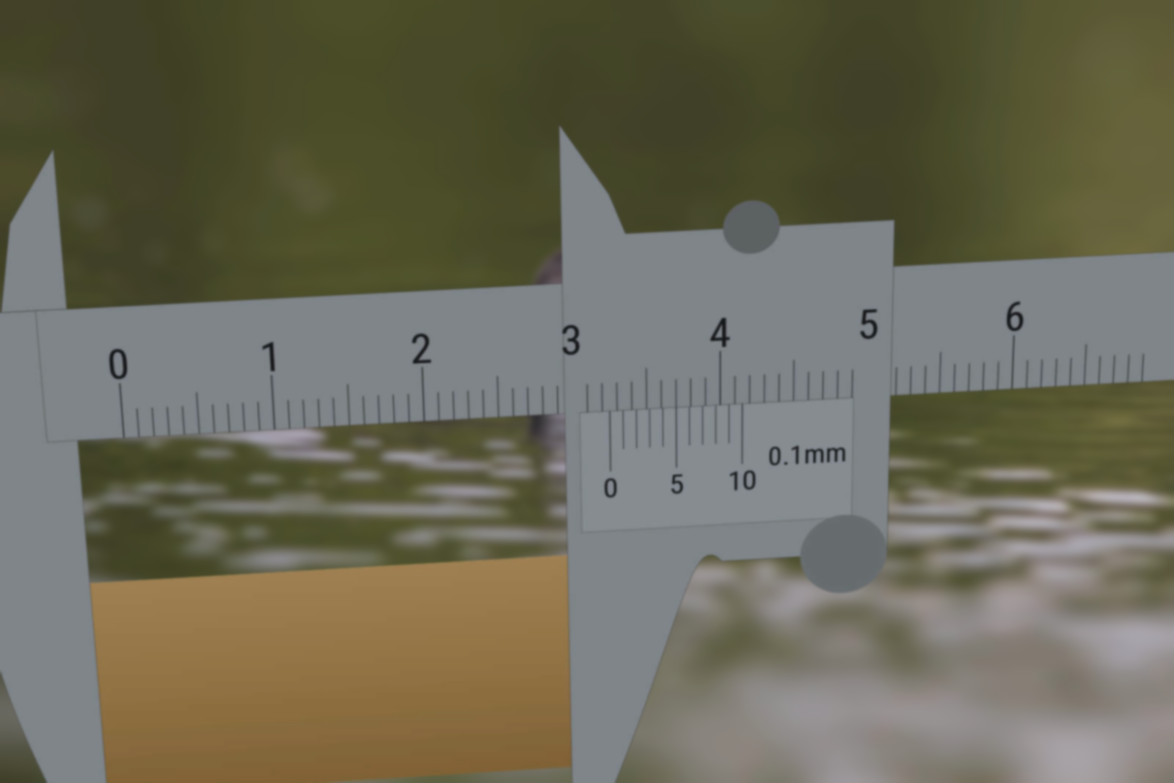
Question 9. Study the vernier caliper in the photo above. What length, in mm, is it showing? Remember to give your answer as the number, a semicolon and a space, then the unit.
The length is 32.5; mm
